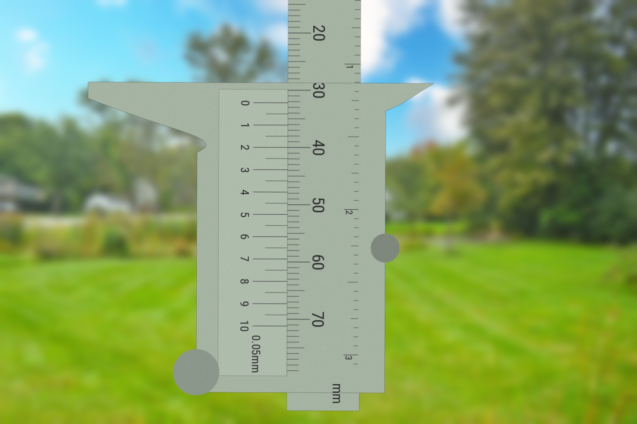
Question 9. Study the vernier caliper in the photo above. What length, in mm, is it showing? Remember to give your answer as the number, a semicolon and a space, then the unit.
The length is 32.2; mm
